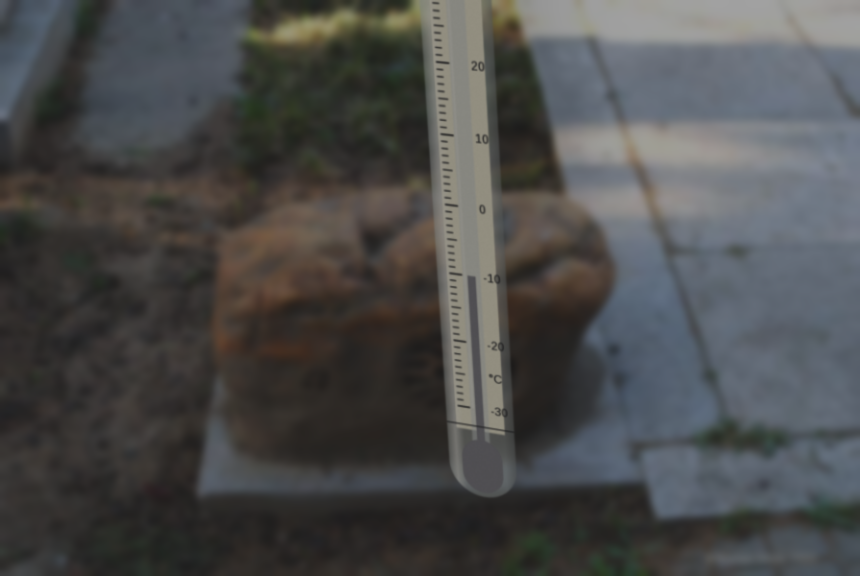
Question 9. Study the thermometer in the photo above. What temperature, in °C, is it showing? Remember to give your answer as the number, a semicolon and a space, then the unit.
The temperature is -10; °C
